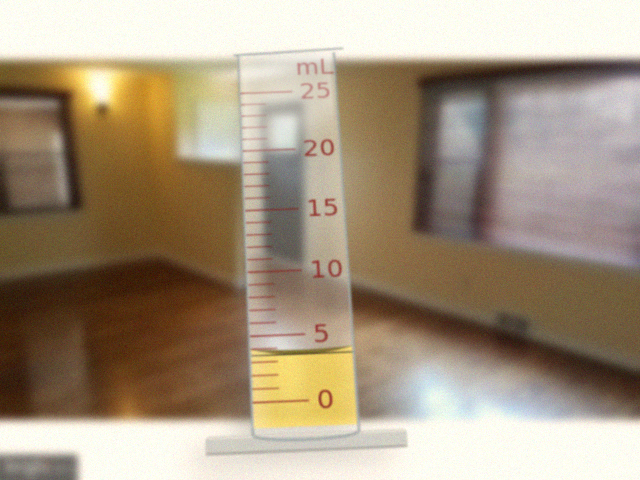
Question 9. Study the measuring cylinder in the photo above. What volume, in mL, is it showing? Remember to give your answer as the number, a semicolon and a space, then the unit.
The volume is 3.5; mL
